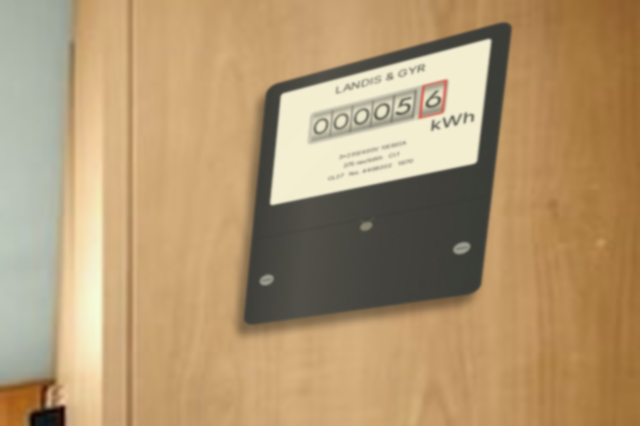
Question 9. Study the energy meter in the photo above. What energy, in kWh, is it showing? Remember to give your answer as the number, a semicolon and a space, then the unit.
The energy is 5.6; kWh
